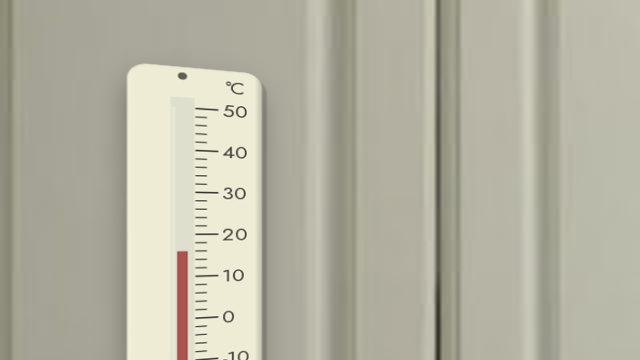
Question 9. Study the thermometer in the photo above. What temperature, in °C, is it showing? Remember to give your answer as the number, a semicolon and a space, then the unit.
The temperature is 16; °C
